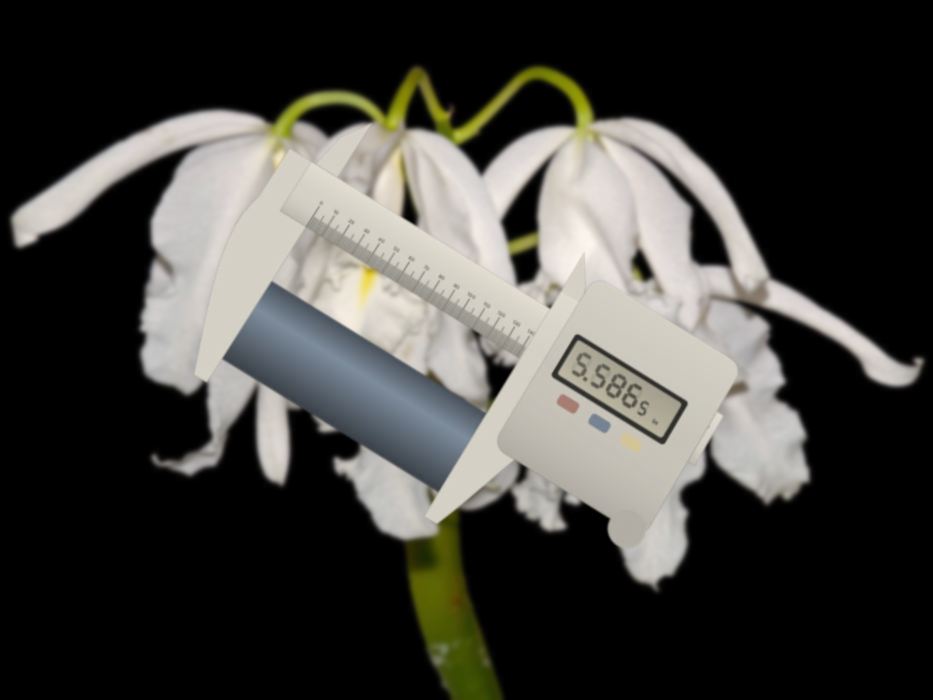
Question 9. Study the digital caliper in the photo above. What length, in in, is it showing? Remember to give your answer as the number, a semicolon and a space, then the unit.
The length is 5.5865; in
